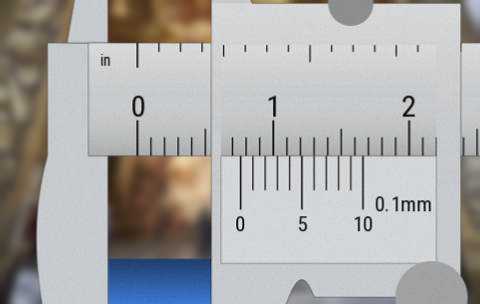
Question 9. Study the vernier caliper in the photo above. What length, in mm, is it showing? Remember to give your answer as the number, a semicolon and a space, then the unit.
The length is 7.6; mm
